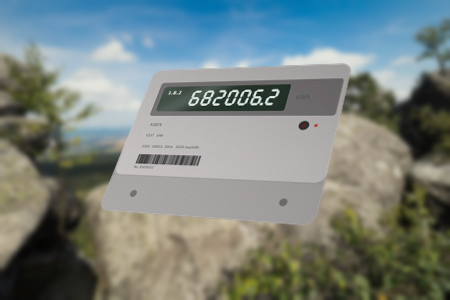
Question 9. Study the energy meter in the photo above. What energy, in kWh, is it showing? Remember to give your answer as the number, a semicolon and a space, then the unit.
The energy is 682006.2; kWh
